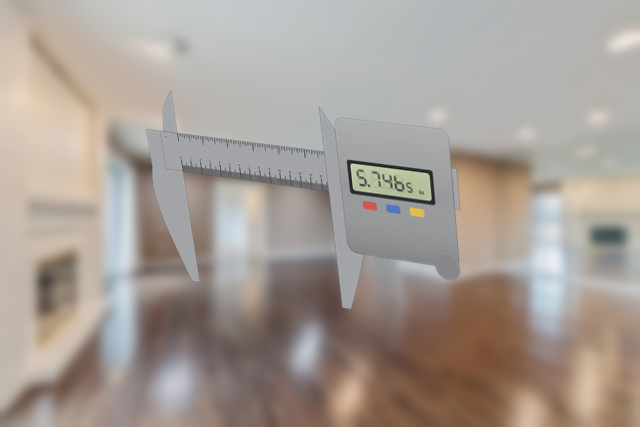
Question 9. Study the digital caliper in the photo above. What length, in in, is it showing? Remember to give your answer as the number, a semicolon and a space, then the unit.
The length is 5.7465; in
